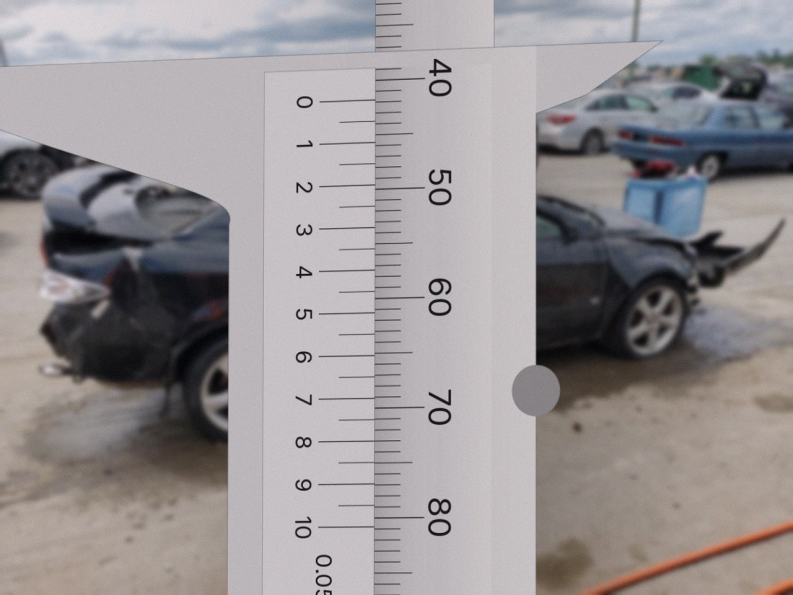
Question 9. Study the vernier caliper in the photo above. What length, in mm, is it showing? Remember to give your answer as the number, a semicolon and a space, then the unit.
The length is 41.8; mm
